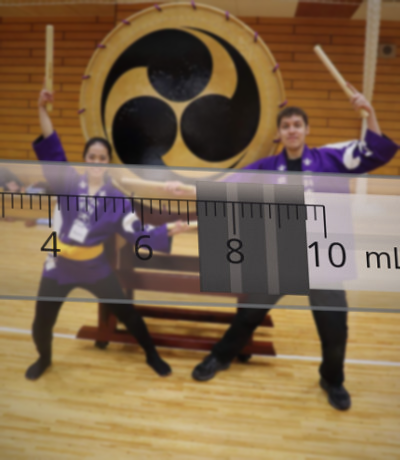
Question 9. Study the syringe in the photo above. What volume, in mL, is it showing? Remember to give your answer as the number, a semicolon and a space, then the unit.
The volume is 7.2; mL
